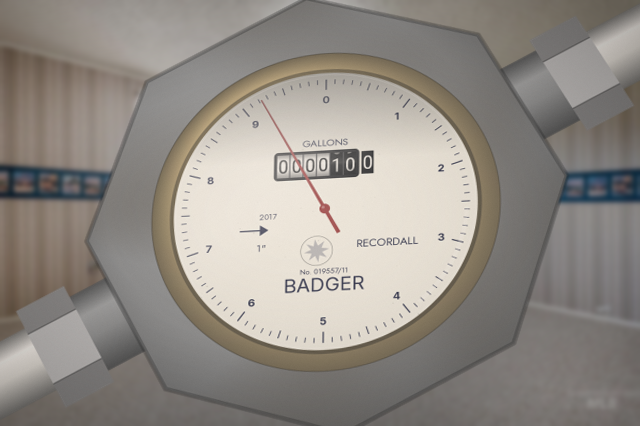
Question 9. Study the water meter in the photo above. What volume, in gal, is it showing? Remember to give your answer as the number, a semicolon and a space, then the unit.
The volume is 99.2; gal
